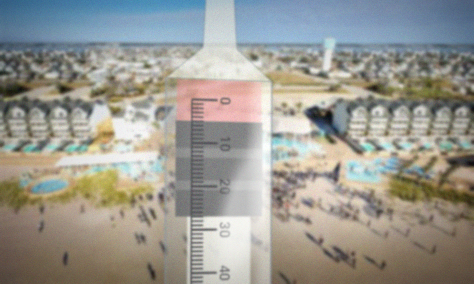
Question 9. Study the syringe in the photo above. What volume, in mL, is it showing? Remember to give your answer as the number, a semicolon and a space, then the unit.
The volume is 5; mL
